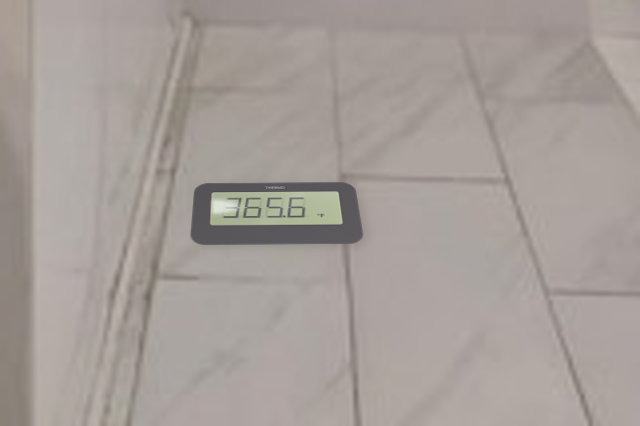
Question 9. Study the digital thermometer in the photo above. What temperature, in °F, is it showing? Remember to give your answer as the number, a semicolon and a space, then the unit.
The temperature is 365.6; °F
